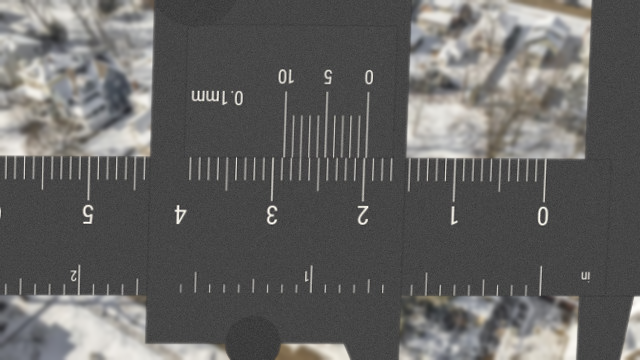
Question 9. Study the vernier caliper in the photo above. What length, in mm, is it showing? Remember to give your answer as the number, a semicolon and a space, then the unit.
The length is 19.8; mm
